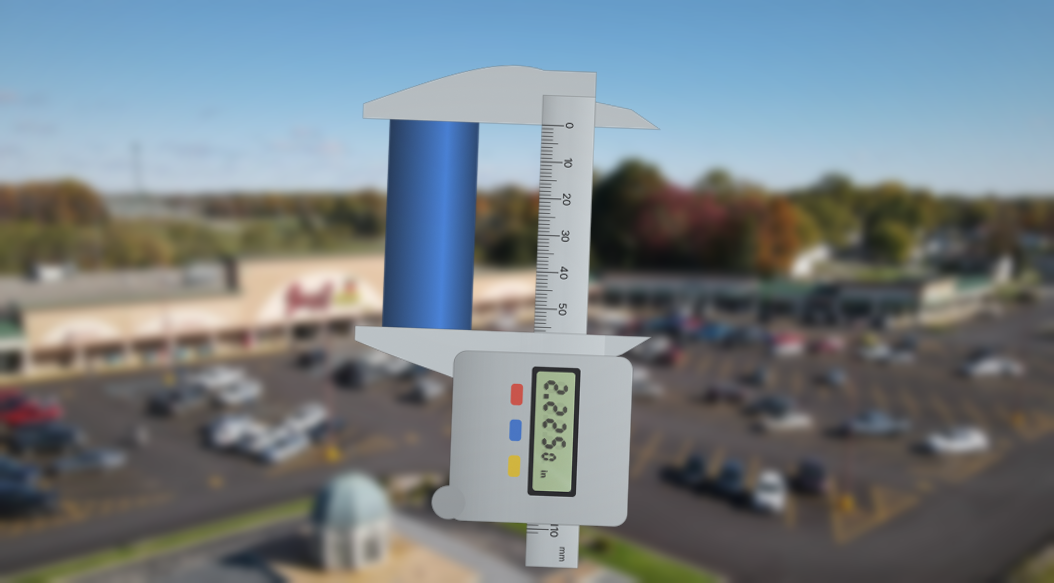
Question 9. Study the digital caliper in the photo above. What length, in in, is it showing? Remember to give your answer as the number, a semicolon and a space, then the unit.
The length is 2.2250; in
